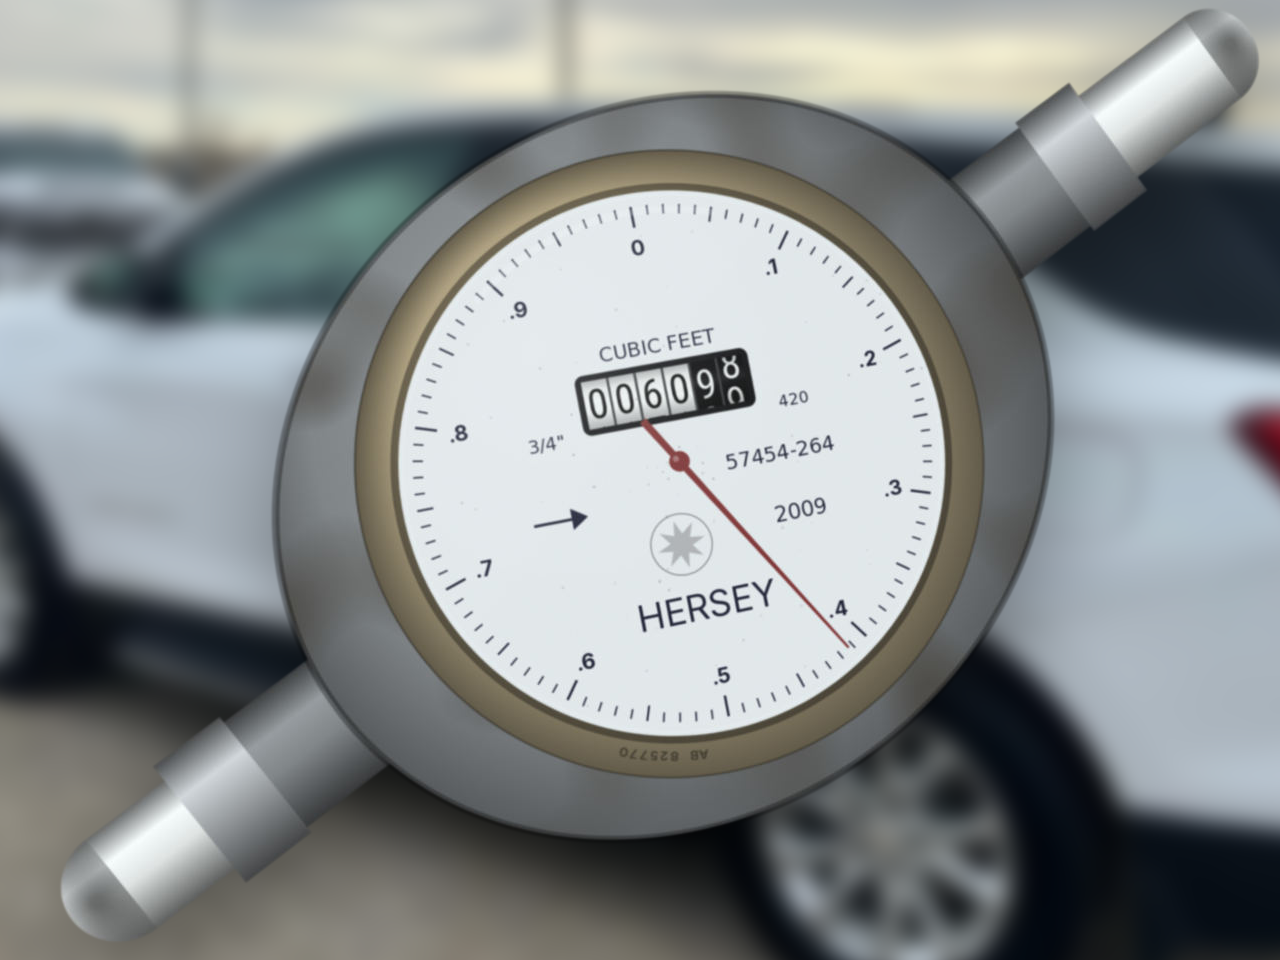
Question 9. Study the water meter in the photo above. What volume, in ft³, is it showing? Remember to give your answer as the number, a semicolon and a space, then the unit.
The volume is 6098.41; ft³
